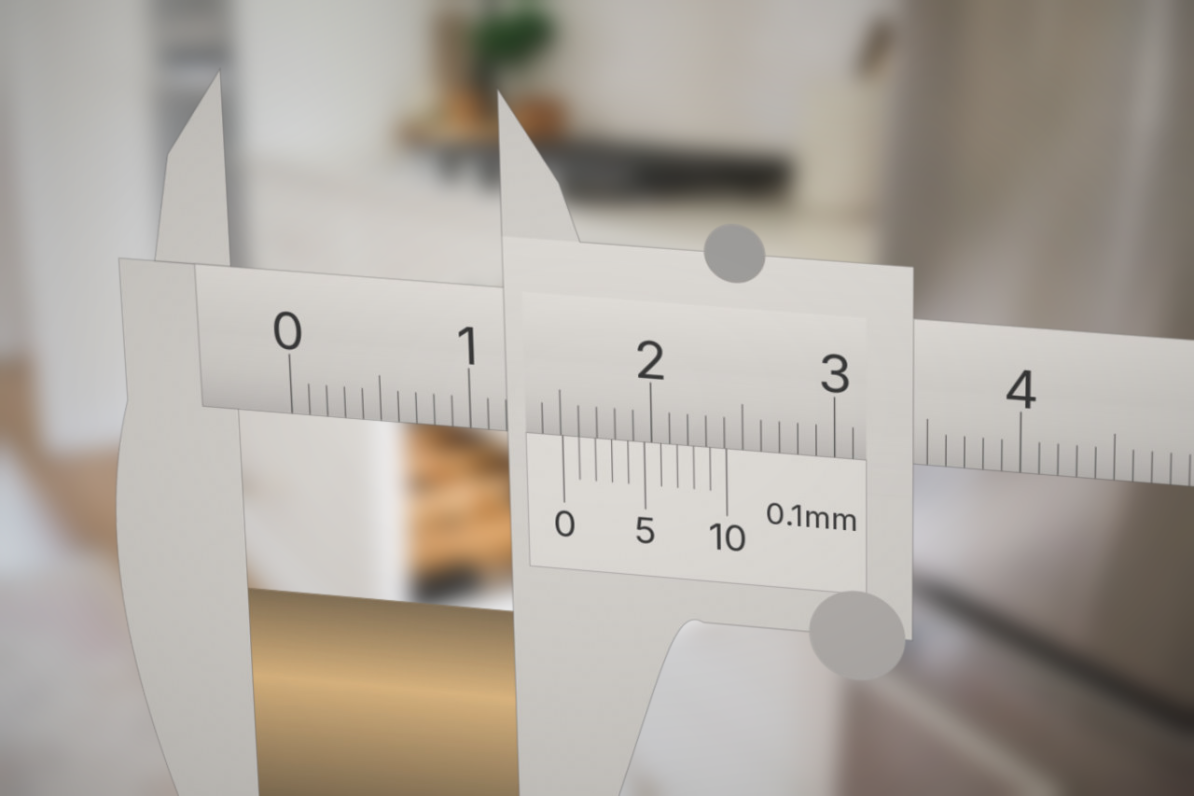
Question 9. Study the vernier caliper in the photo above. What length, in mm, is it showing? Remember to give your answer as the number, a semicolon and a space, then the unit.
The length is 15.1; mm
